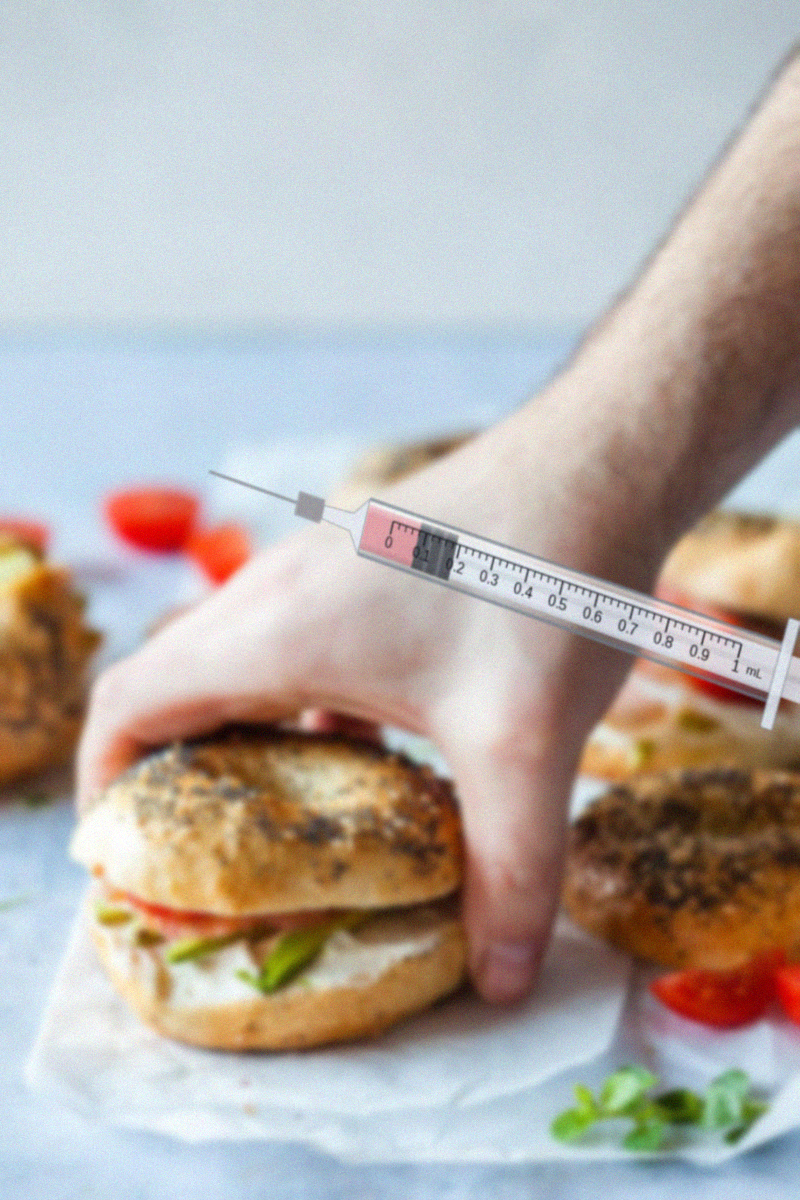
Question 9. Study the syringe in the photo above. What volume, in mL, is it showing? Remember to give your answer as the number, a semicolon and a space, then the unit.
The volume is 0.08; mL
